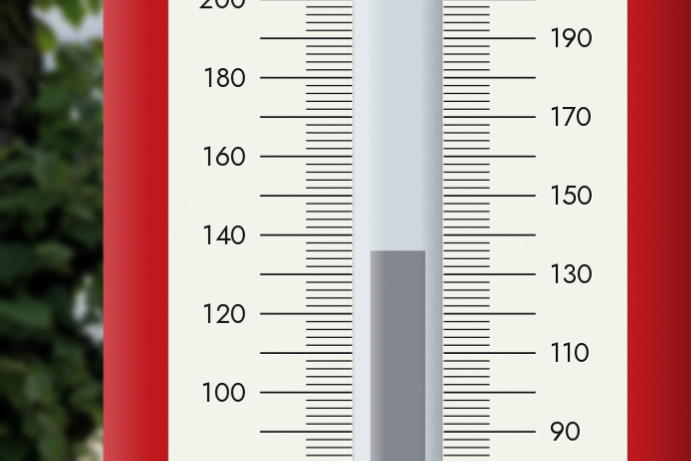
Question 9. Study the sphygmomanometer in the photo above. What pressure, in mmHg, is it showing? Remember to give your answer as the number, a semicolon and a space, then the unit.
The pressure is 136; mmHg
